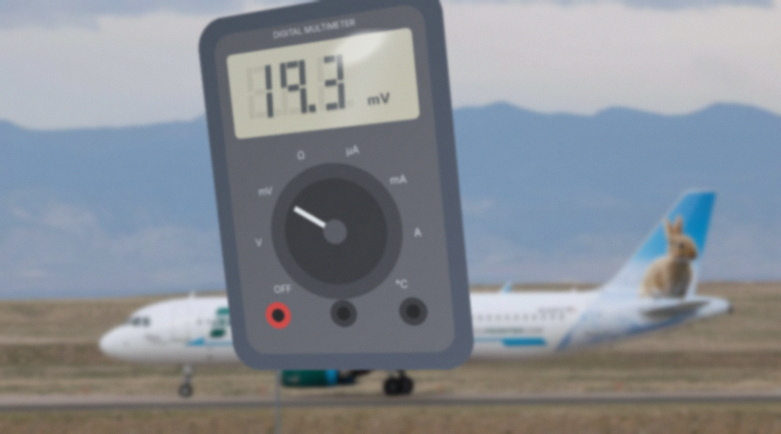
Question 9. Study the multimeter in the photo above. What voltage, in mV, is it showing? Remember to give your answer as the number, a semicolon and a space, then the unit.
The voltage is 19.3; mV
